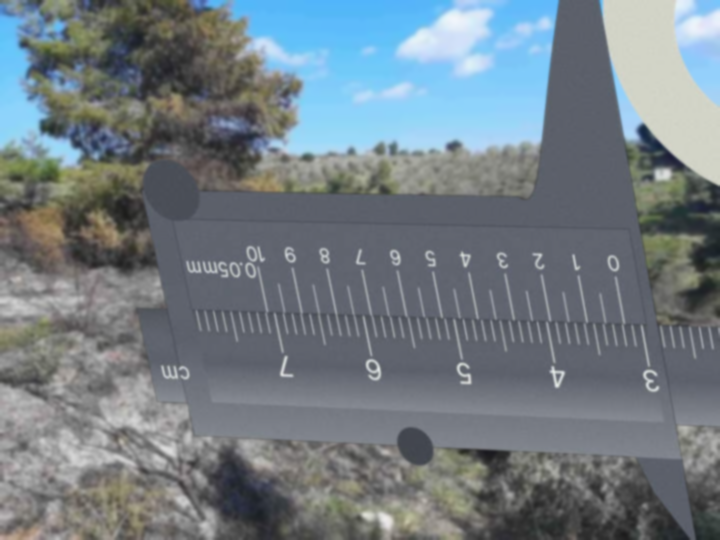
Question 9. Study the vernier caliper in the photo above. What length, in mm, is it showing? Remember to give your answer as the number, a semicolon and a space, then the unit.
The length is 31.8; mm
